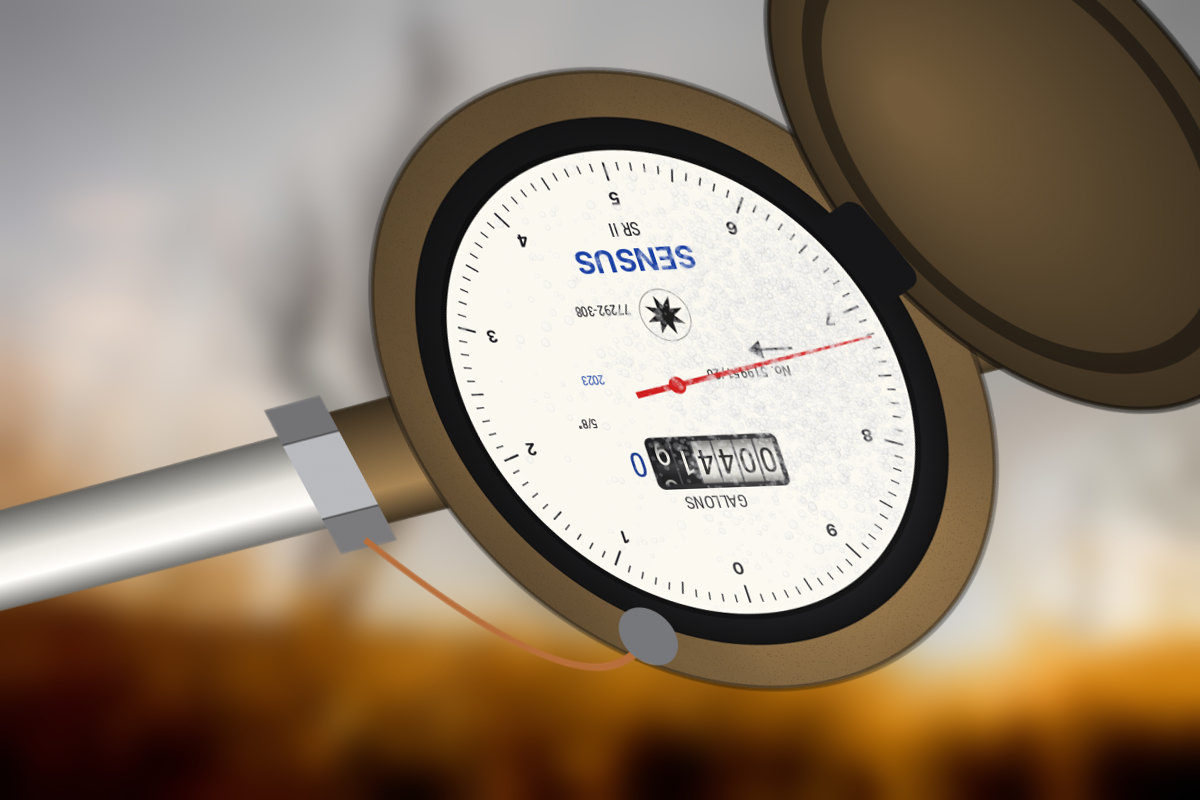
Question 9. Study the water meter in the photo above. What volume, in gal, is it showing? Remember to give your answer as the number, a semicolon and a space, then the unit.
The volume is 44187.2; gal
